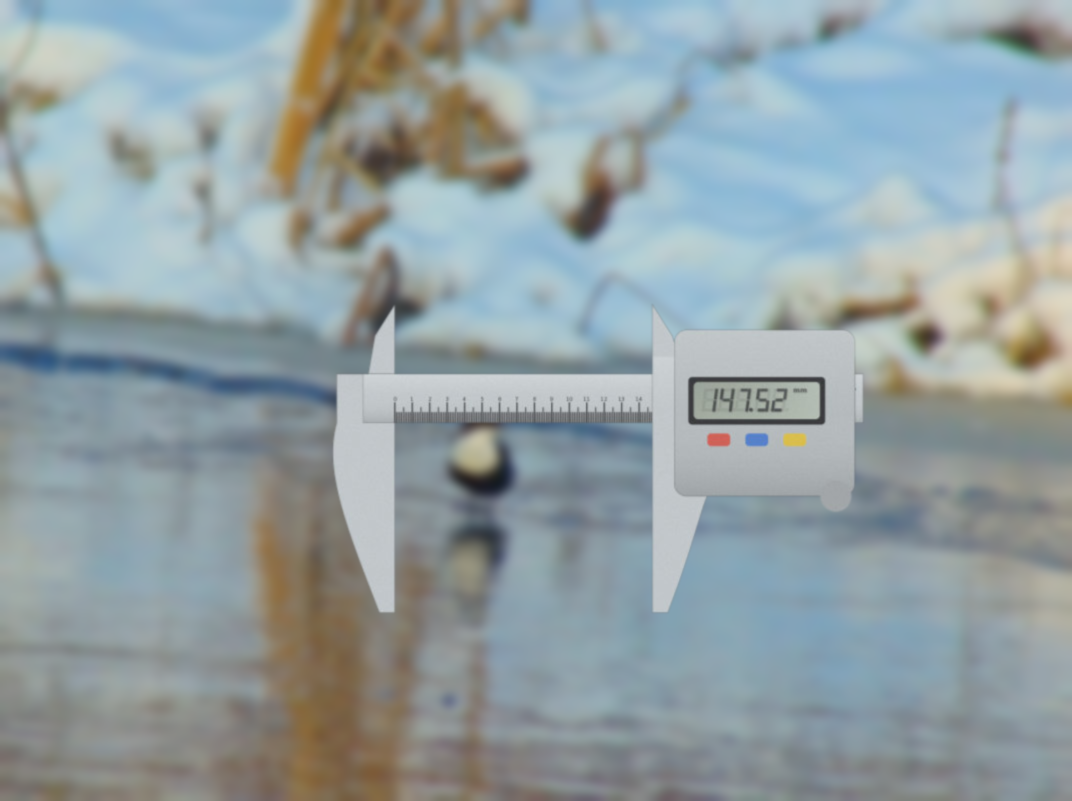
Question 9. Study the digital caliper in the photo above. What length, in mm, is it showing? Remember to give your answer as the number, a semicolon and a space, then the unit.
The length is 147.52; mm
